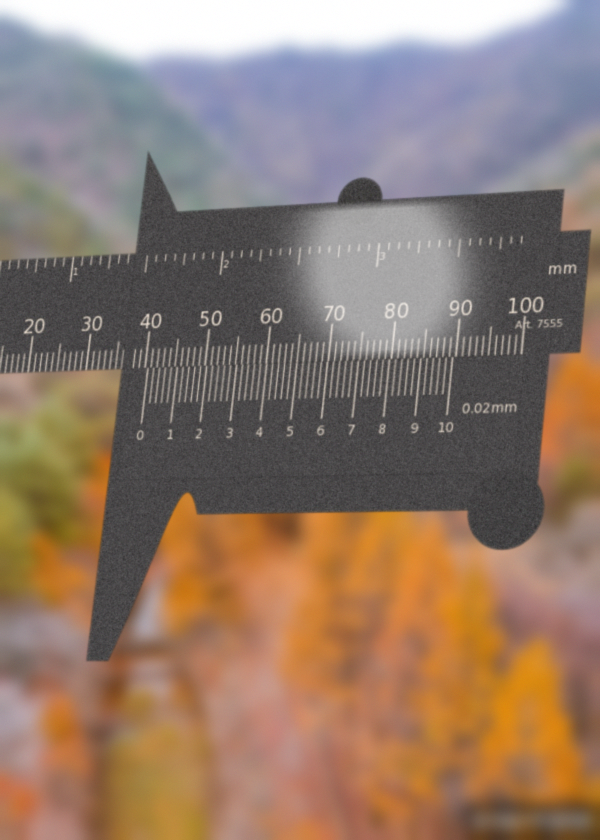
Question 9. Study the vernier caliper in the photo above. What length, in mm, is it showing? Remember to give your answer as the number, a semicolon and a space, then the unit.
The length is 40.5; mm
